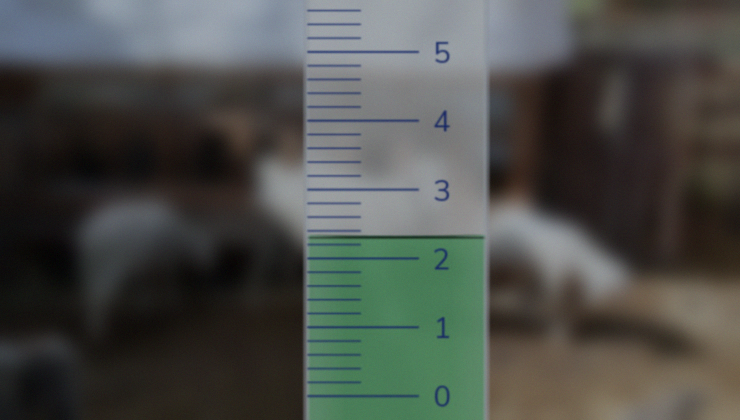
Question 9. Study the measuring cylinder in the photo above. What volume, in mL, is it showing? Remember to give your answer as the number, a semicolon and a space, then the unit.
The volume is 2.3; mL
